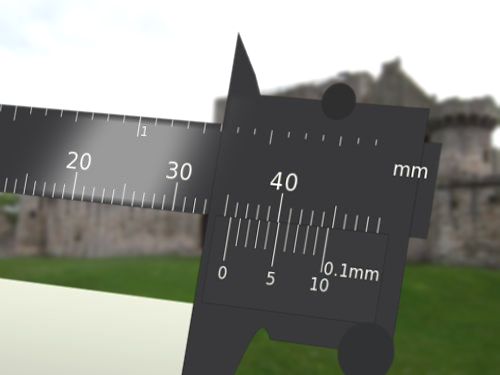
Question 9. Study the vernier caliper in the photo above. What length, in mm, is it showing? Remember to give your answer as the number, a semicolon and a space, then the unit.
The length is 35.6; mm
